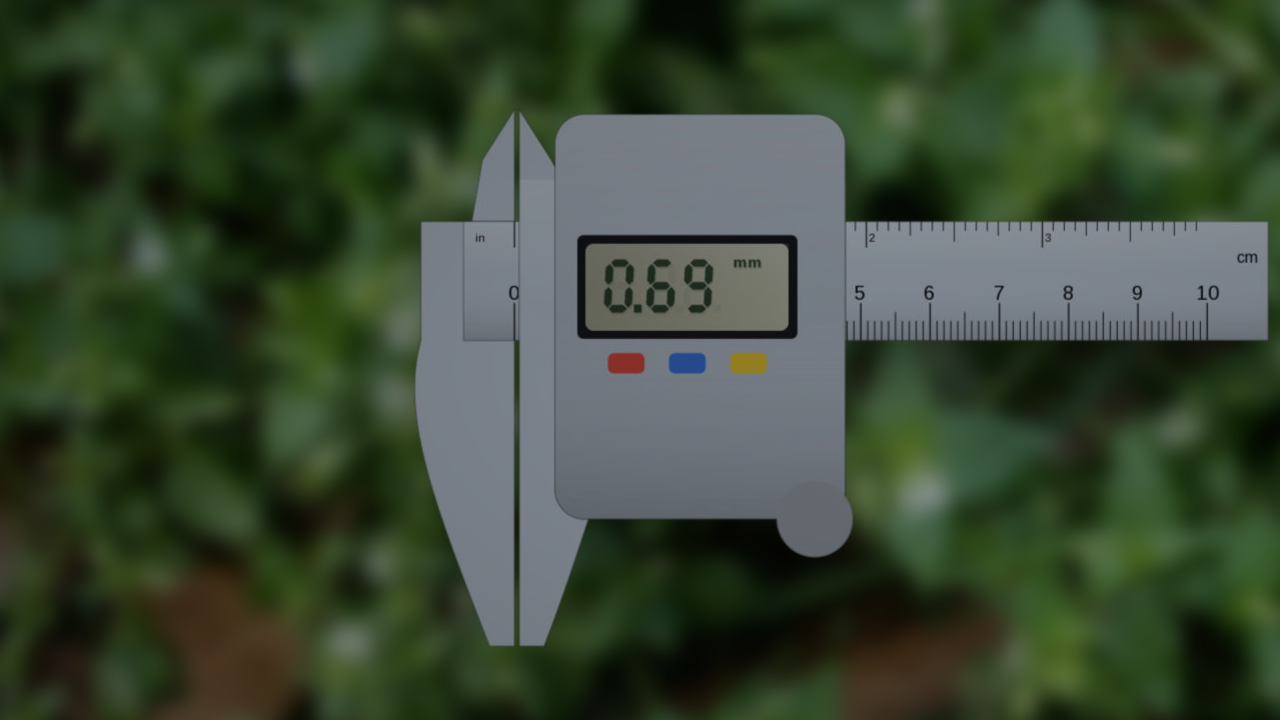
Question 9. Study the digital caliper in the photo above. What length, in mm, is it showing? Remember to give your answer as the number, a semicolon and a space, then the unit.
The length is 0.69; mm
